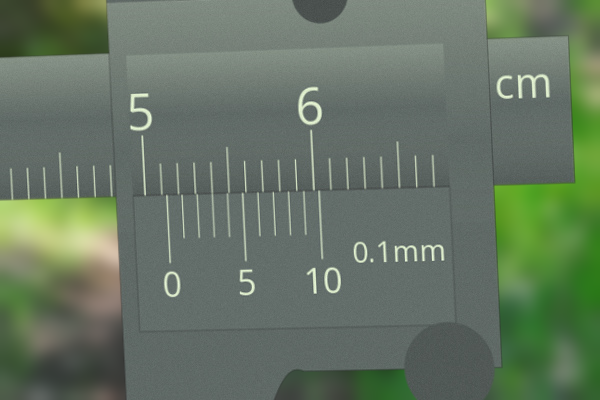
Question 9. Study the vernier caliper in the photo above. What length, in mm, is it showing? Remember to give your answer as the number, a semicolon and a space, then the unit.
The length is 51.3; mm
